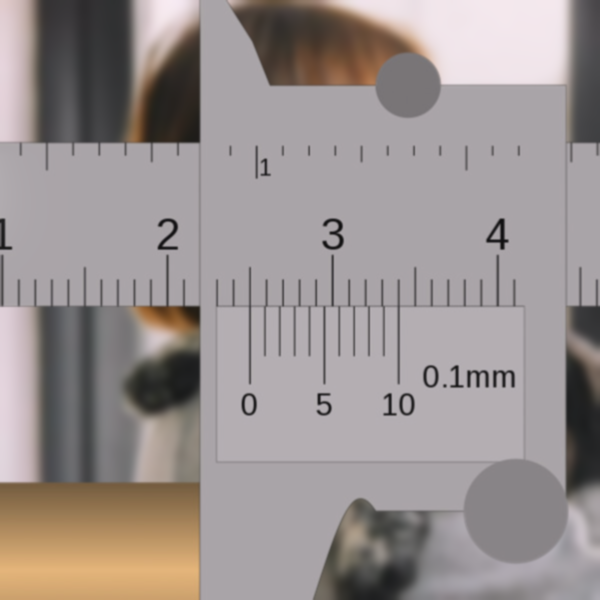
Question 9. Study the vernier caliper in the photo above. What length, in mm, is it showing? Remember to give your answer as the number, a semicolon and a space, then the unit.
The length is 25.0; mm
